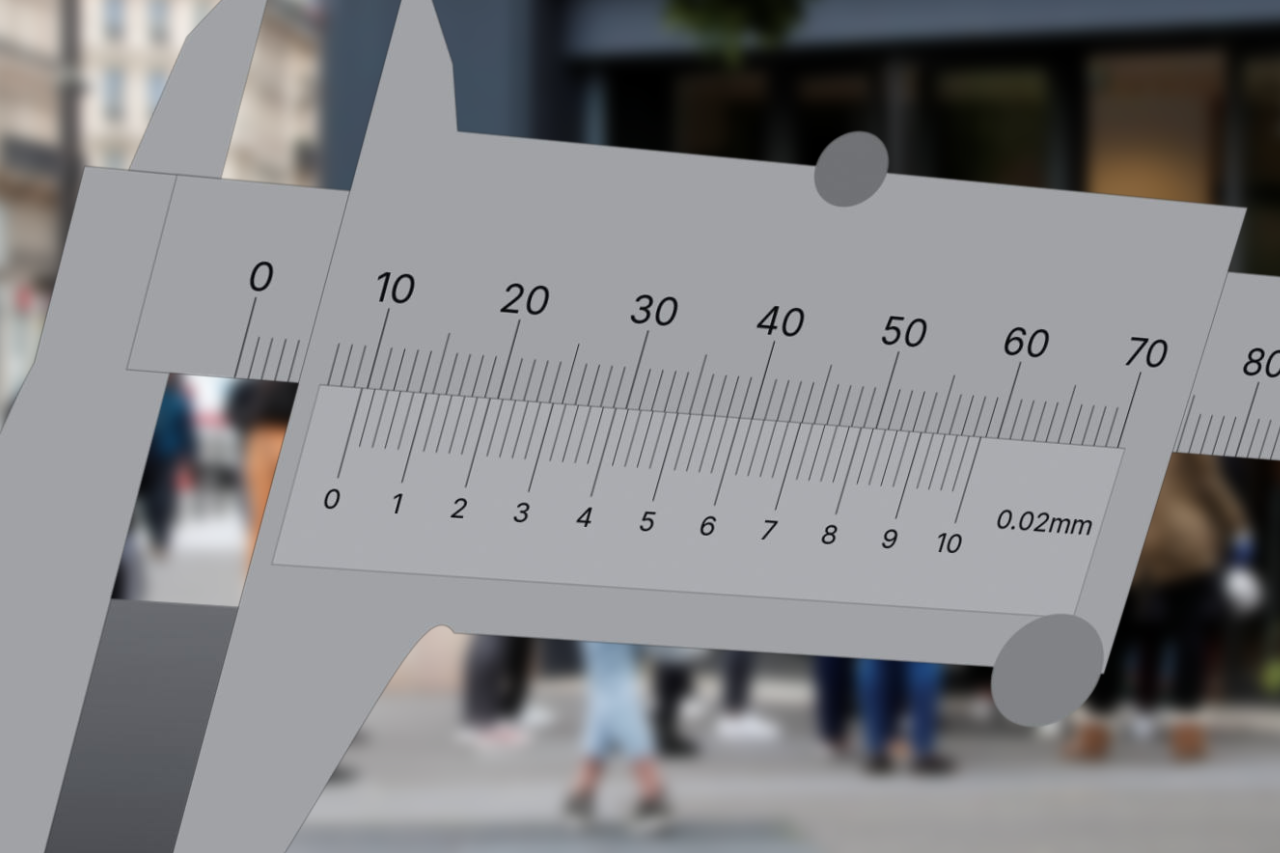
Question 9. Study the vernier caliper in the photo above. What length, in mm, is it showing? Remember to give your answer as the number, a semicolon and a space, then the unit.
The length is 9.6; mm
